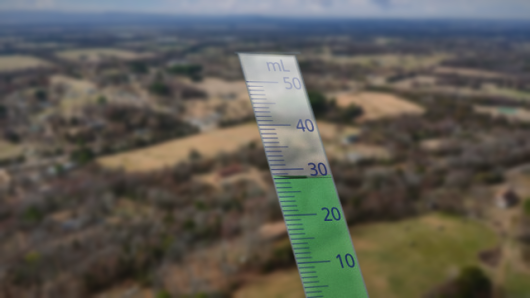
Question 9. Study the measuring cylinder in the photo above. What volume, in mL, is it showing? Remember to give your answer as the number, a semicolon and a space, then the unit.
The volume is 28; mL
